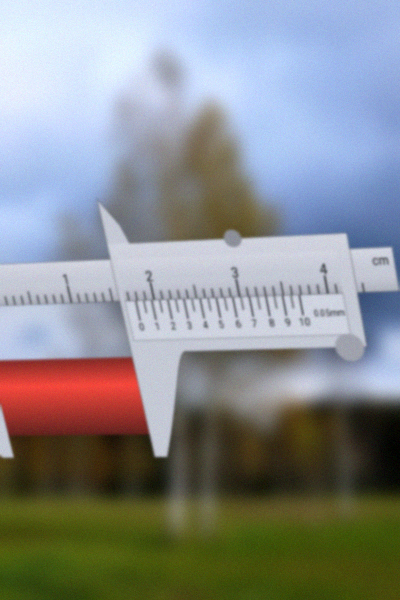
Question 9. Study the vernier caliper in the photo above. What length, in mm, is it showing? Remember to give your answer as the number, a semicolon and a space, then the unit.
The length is 17.8; mm
